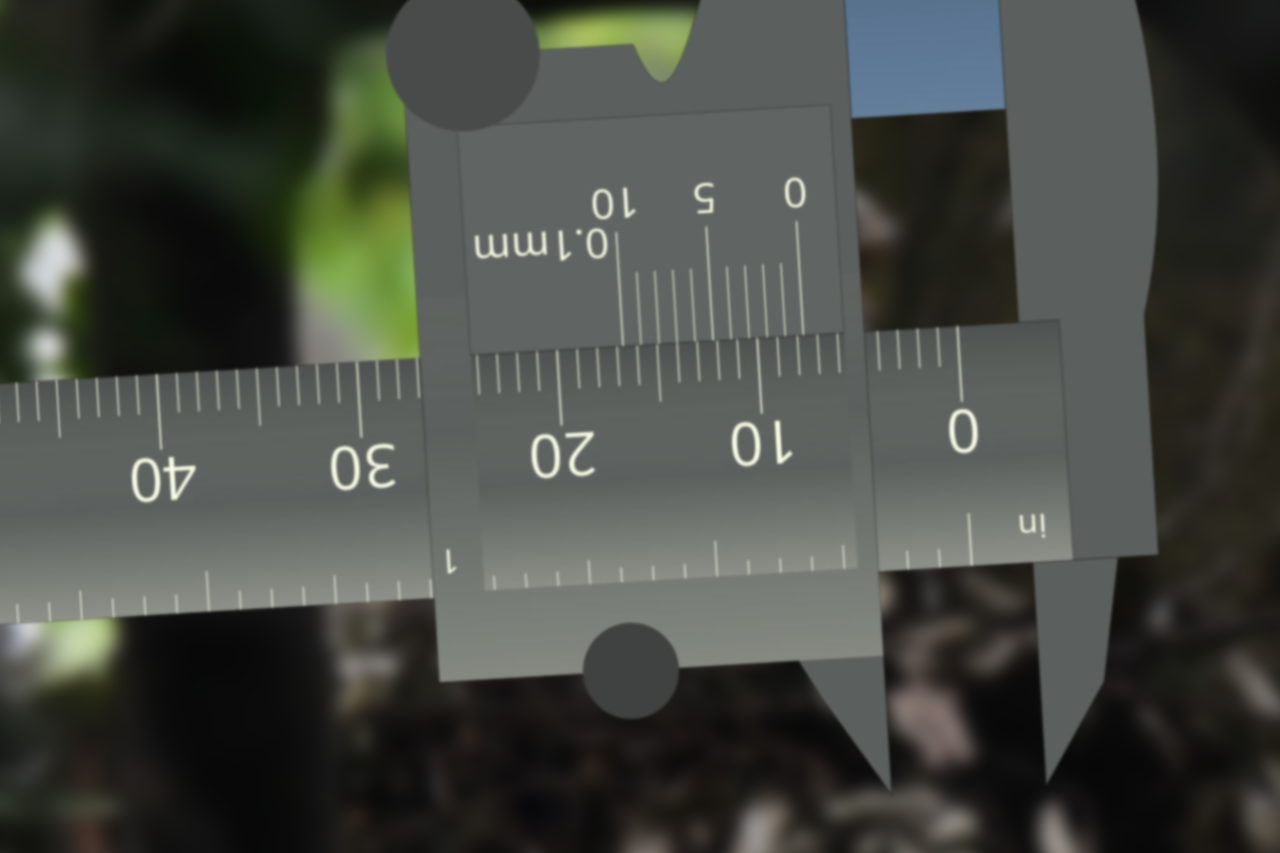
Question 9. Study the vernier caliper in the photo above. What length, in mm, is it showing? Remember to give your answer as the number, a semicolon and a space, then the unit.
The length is 7.7; mm
